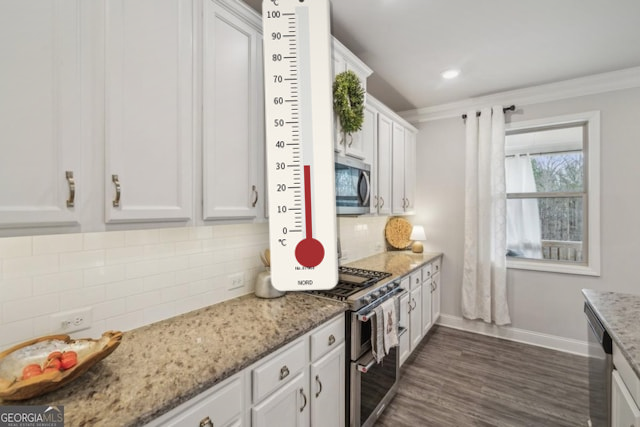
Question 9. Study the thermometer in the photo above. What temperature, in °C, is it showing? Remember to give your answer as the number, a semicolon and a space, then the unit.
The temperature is 30; °C
